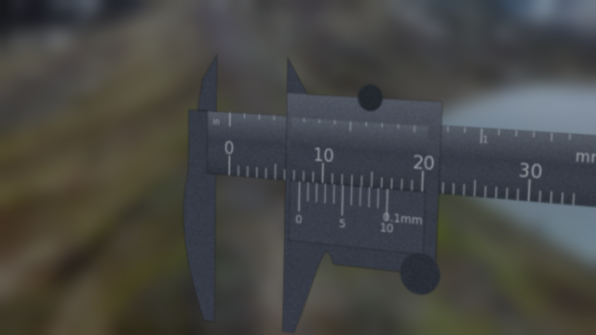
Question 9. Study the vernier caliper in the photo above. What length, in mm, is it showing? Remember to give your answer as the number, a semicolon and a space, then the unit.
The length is 7.6; mm
